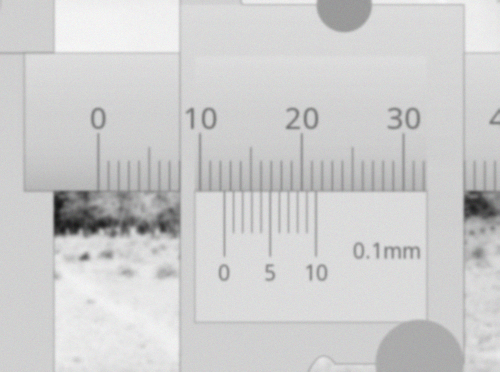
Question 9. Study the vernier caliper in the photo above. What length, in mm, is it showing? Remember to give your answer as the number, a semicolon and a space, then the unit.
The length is 12.4; mm
